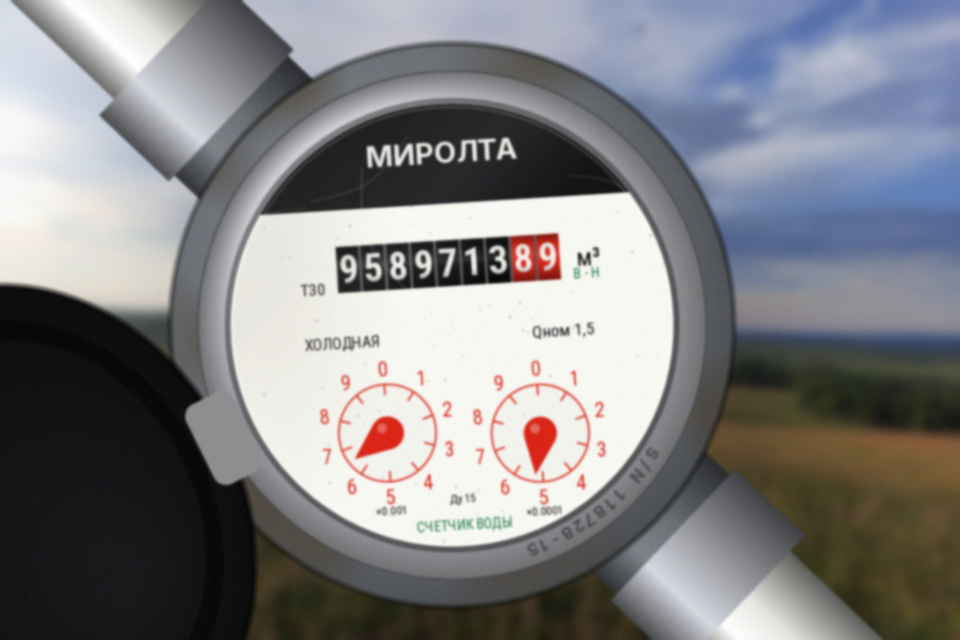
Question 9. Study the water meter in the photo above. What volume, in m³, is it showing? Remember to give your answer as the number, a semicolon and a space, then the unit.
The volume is 9589713.8965; m³
